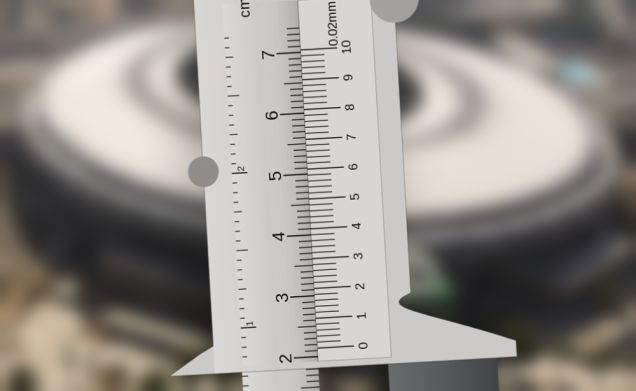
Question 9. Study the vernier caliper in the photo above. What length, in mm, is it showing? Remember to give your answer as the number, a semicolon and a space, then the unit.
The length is 21.4; mm
